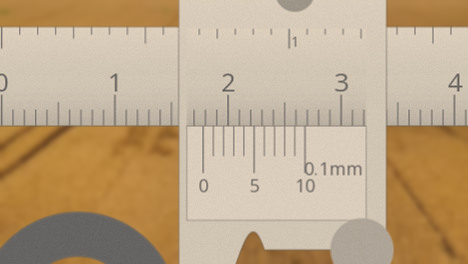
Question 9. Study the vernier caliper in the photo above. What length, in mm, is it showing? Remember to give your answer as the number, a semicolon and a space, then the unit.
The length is 17.8; mm
